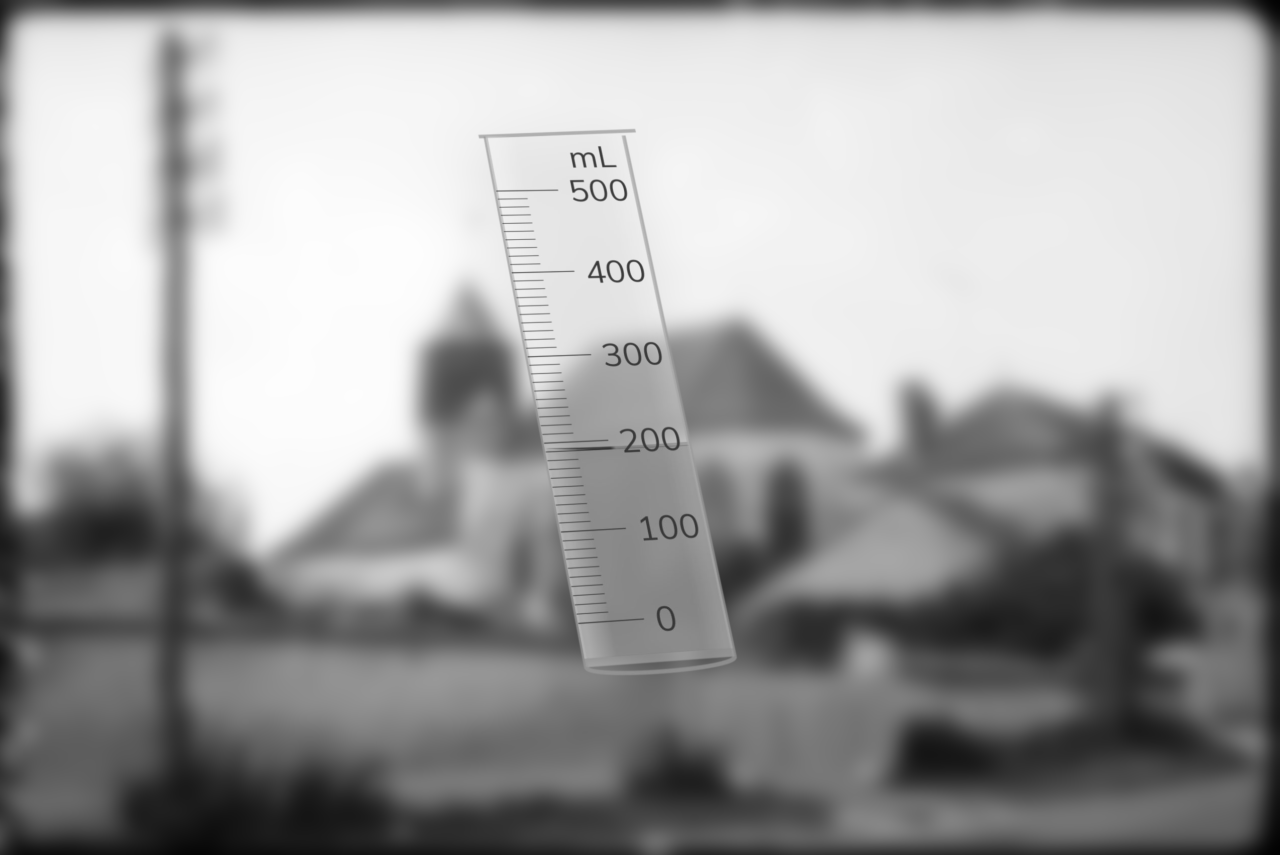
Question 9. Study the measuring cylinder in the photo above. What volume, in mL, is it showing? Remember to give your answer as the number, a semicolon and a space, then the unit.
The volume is 190; mL
